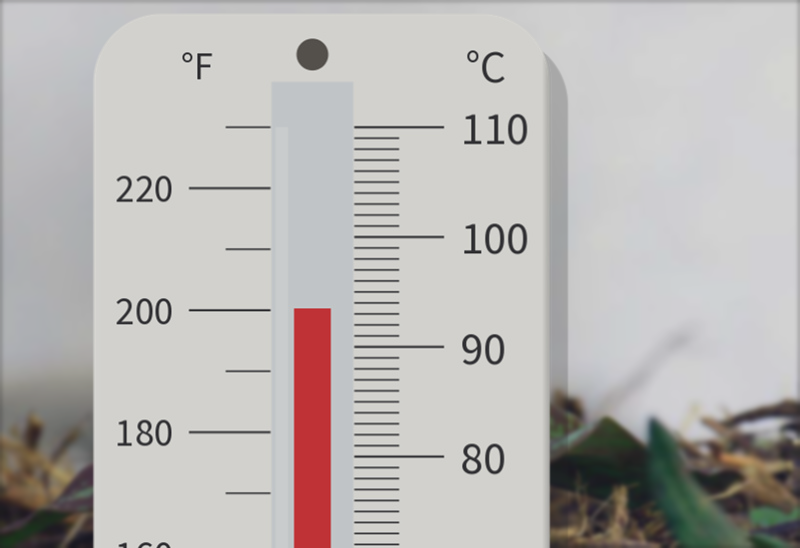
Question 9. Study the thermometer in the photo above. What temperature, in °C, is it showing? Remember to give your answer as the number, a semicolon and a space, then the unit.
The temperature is 93.5; °C
